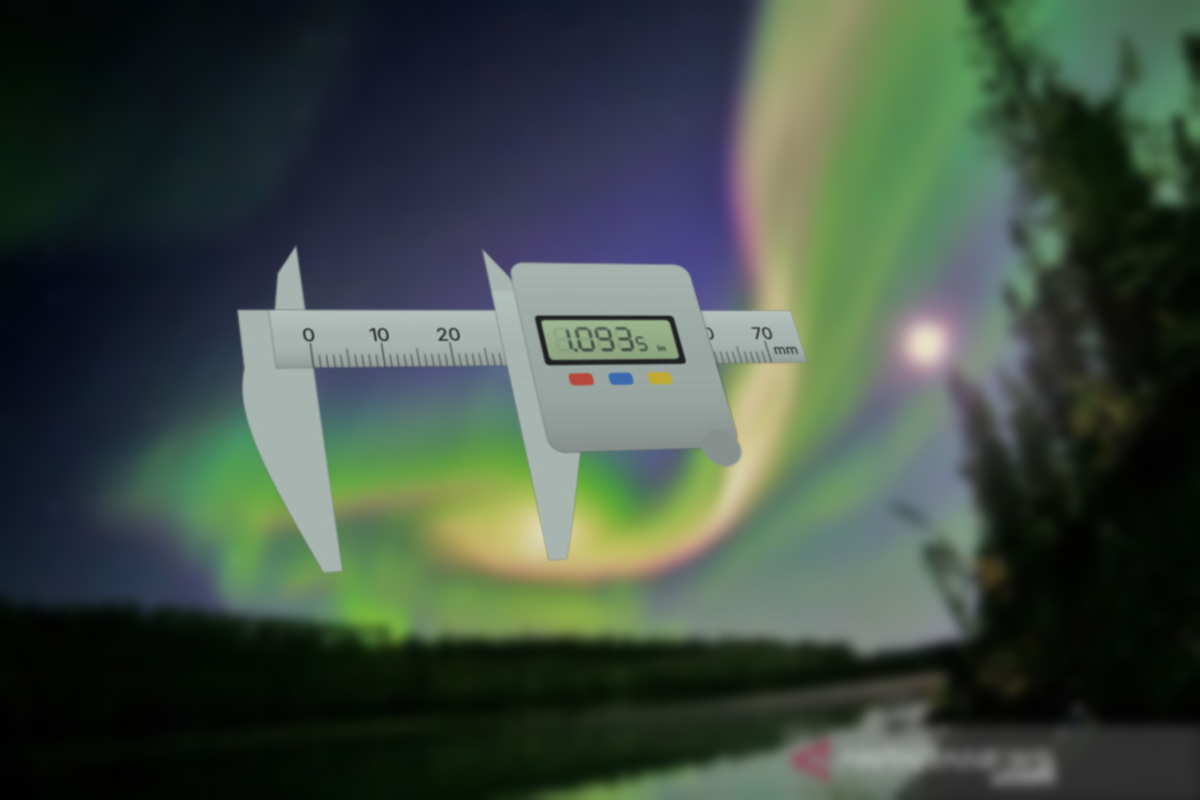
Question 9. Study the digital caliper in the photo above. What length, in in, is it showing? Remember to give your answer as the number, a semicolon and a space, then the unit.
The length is 1.0935; in
